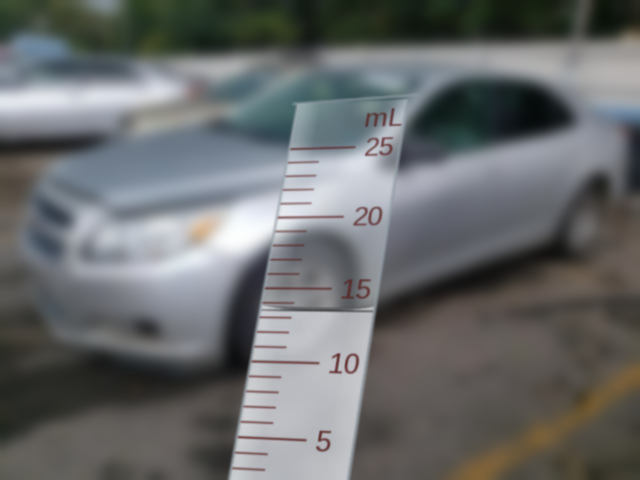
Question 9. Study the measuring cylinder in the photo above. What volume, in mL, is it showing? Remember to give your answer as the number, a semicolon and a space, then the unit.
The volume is 13.5; mL
